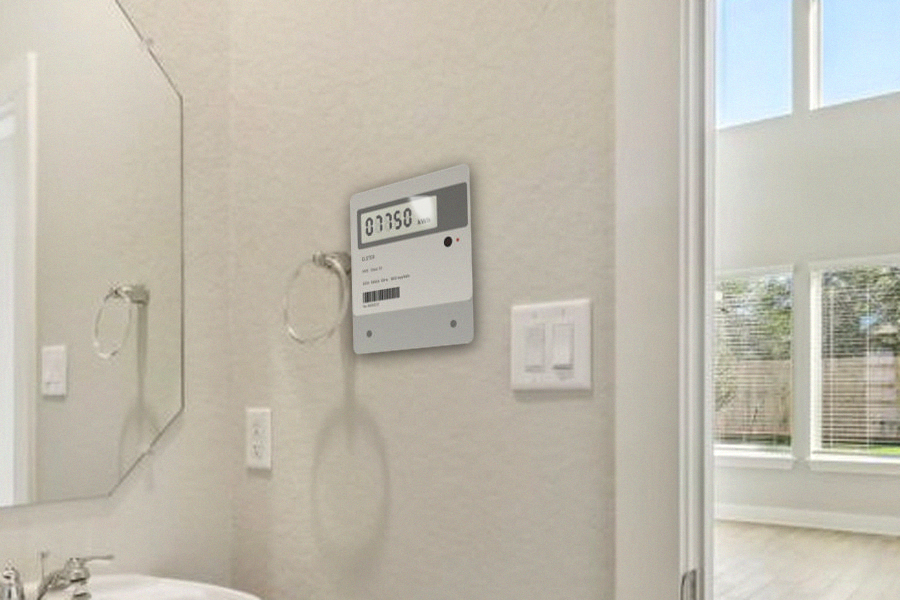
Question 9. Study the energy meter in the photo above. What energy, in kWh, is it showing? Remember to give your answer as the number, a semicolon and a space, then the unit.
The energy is 7750; kWh
